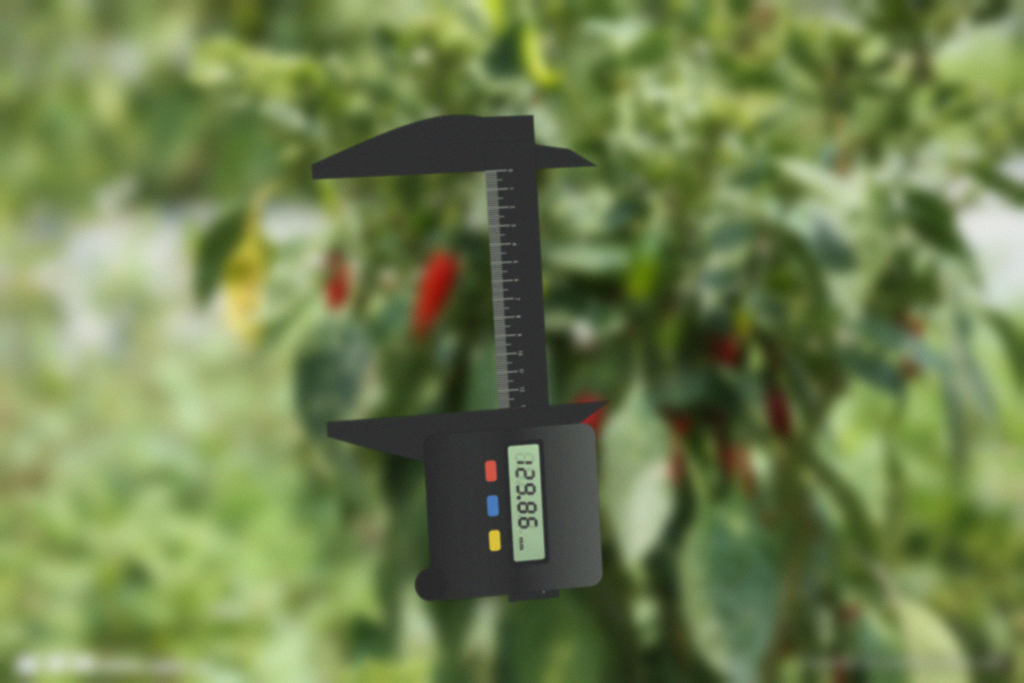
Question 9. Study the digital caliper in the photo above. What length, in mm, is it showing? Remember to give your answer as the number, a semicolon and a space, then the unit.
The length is 129.86; mm
